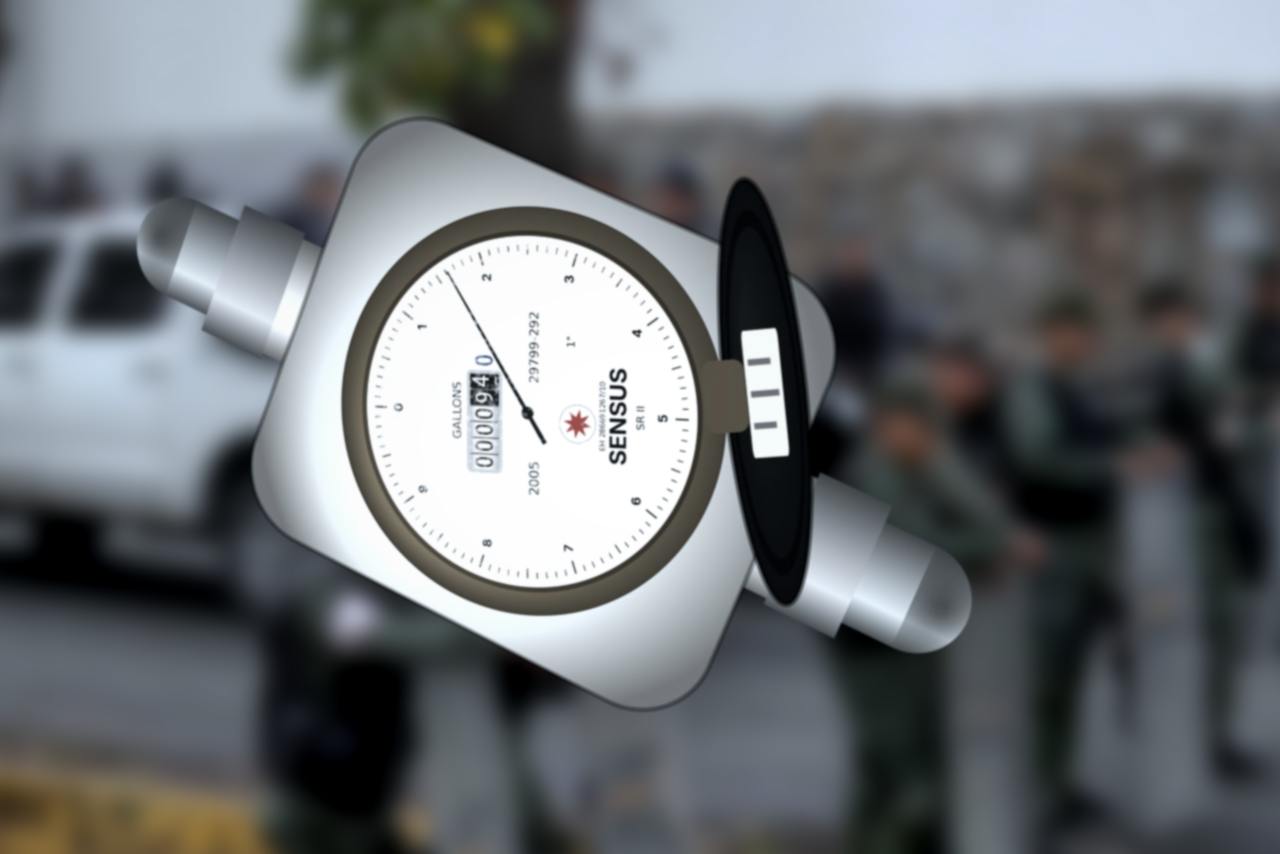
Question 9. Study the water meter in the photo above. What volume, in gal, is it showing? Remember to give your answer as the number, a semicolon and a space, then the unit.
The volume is 941.6; gal
